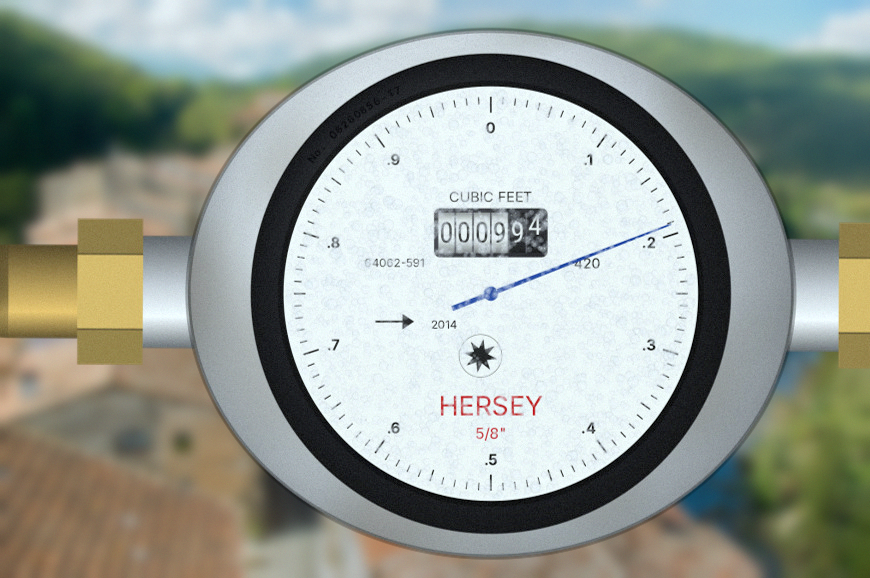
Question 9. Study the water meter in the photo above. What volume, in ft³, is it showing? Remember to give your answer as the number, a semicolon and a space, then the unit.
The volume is 994.19; ft³
